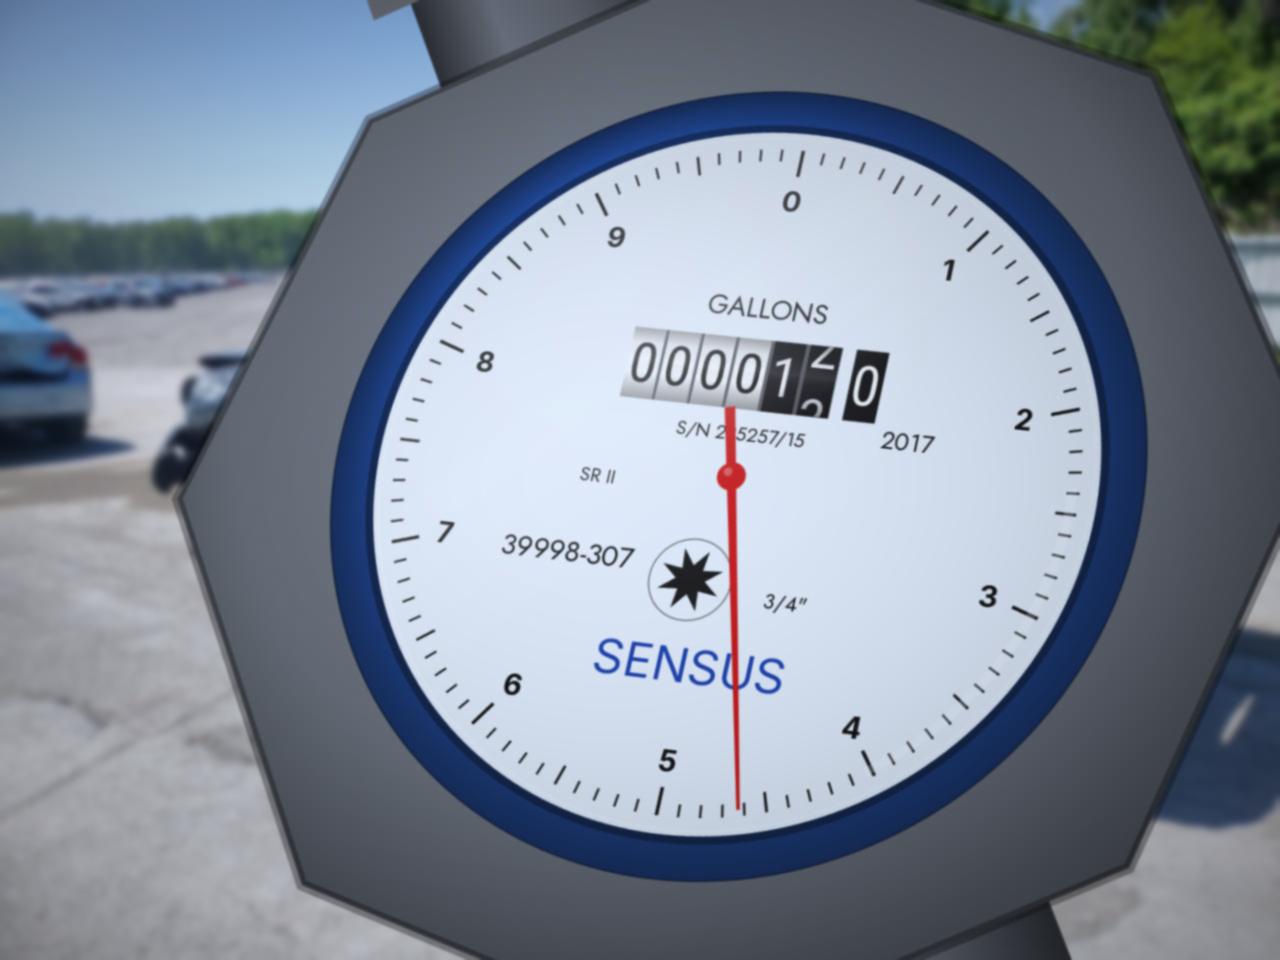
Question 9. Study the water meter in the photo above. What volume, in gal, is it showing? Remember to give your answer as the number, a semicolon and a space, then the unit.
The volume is 124.6; gal
